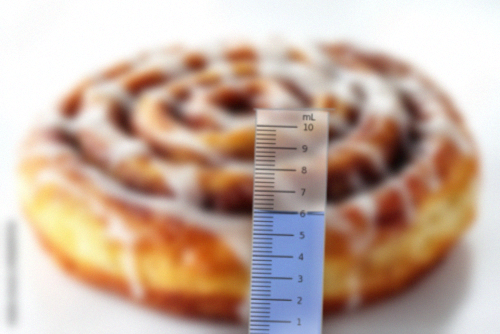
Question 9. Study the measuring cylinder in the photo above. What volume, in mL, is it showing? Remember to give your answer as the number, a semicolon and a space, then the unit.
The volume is 6; mL
